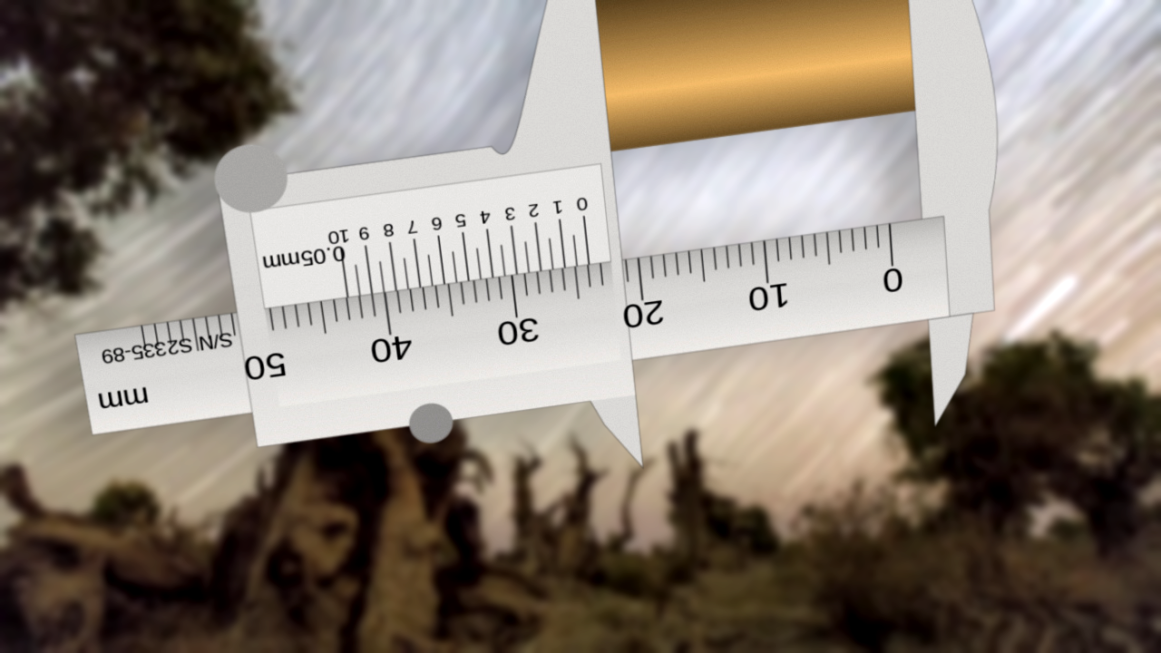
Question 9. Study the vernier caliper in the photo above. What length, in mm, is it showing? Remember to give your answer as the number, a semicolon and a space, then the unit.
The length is 23.9; mm
